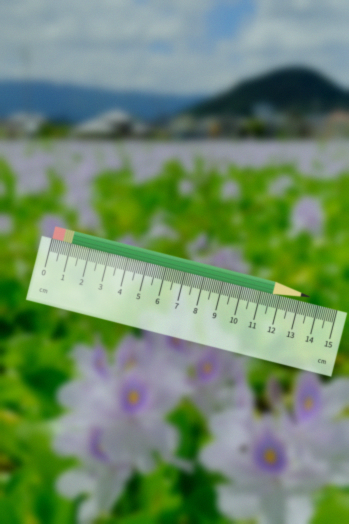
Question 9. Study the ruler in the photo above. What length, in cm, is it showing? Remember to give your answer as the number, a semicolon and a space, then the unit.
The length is 13.5; cm
